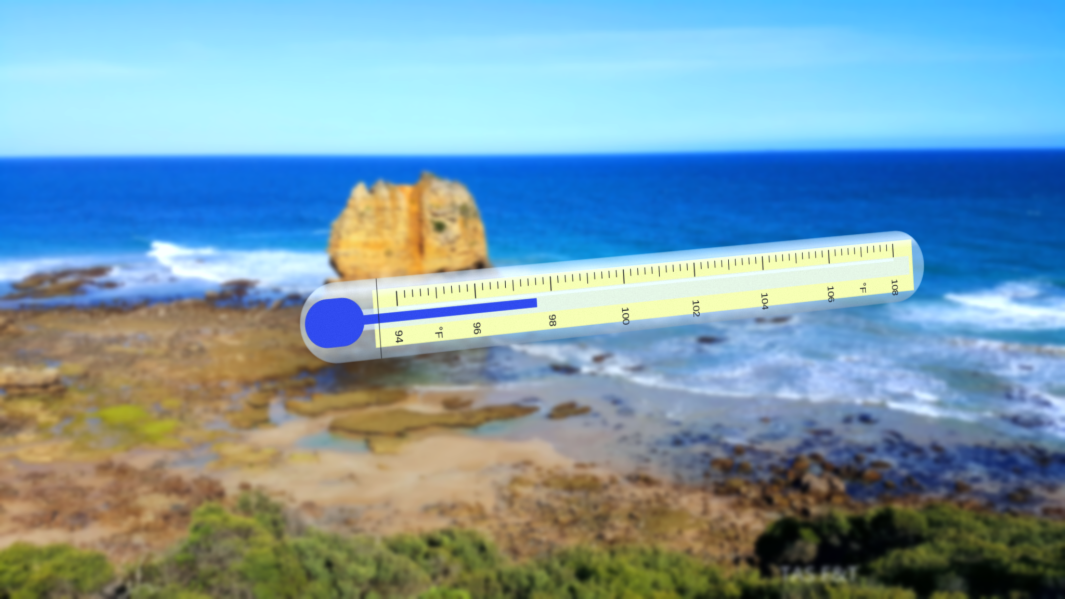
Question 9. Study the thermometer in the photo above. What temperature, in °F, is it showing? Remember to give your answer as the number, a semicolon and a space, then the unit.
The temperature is 97.6; °F
